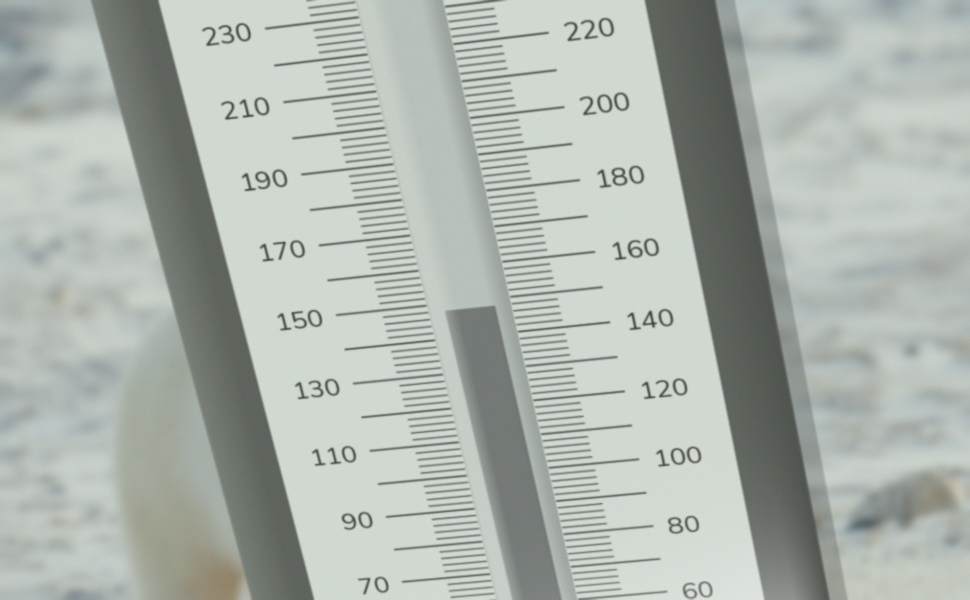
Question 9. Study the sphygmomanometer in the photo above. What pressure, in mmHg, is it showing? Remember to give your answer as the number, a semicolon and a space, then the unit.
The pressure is 148; mmHg
